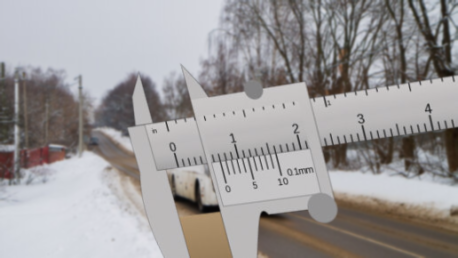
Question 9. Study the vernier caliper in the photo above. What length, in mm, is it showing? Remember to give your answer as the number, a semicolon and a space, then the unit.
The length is 7.0; mm
